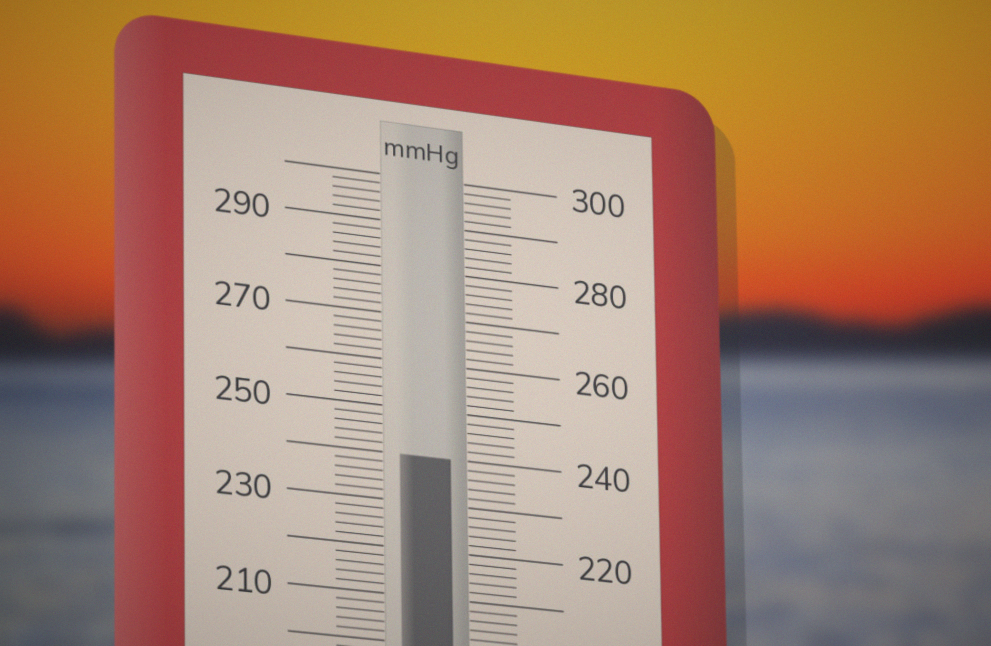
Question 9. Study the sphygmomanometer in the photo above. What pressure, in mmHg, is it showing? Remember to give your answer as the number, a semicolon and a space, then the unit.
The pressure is 240; mmHg
